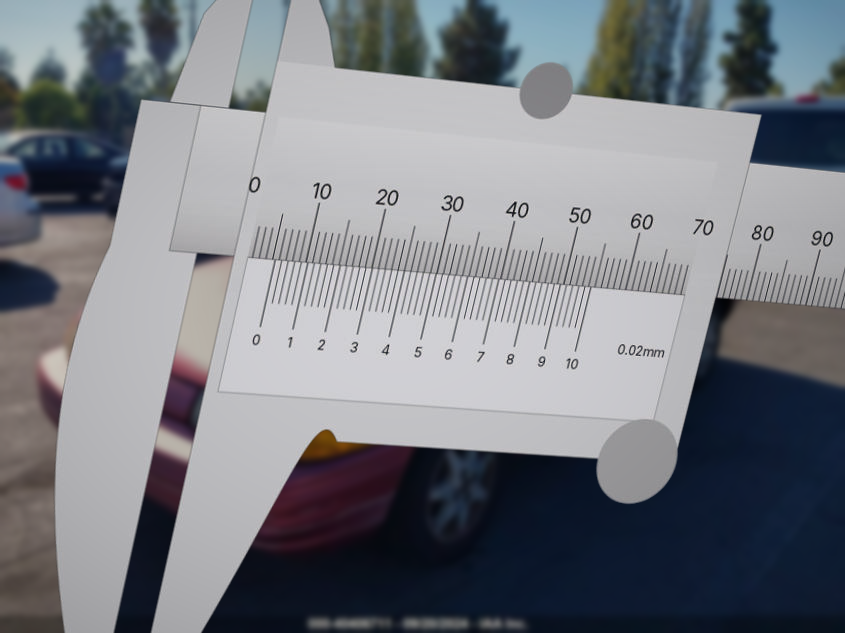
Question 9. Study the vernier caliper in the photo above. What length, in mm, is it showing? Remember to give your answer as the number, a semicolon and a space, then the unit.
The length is 5.4; mm
